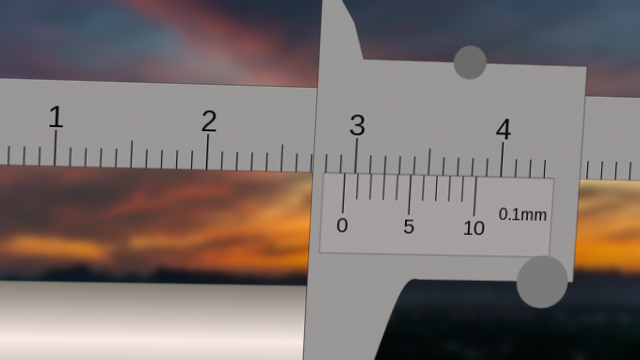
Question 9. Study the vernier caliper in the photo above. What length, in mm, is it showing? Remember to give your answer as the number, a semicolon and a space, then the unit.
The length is 29.3; mm
